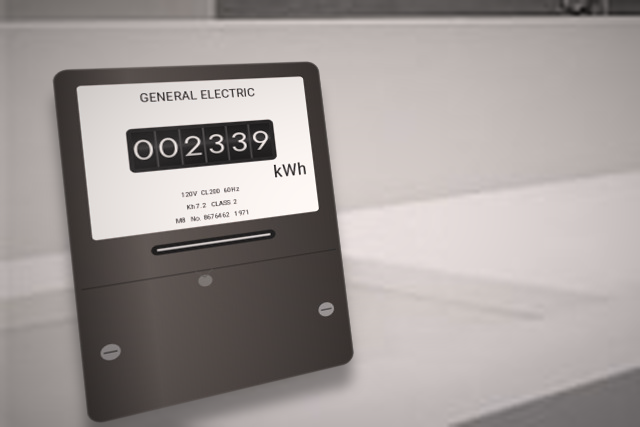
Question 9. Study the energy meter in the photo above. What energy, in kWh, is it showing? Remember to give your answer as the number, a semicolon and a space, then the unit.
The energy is 2339; kWh
